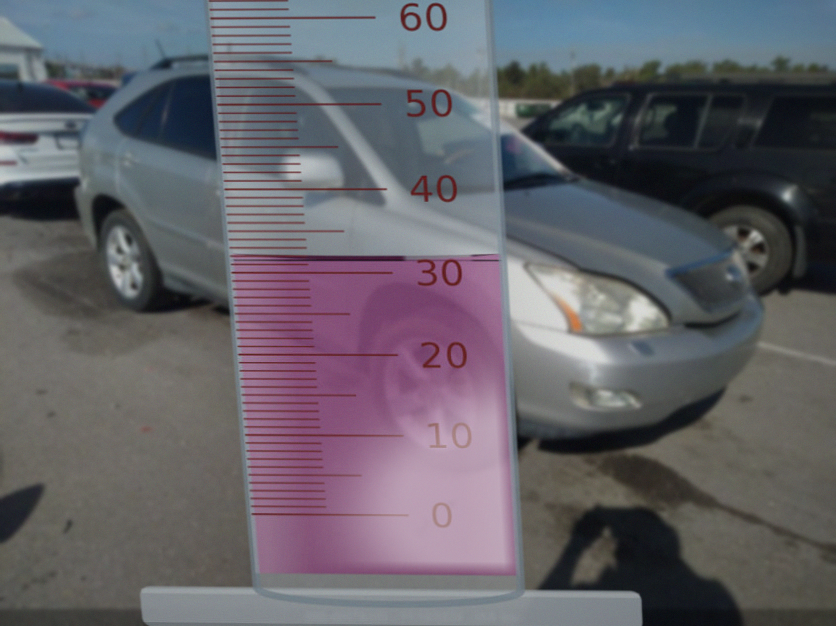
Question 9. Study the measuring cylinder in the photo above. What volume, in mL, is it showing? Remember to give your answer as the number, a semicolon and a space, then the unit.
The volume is 31.5; mL
